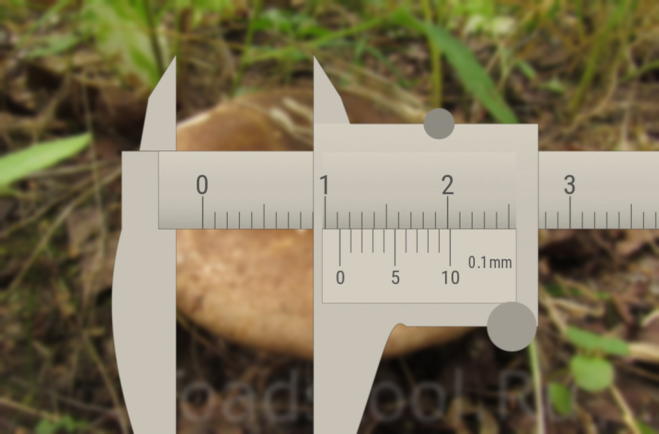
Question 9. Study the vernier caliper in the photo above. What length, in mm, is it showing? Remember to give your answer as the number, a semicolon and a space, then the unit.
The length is 11.2; mm
